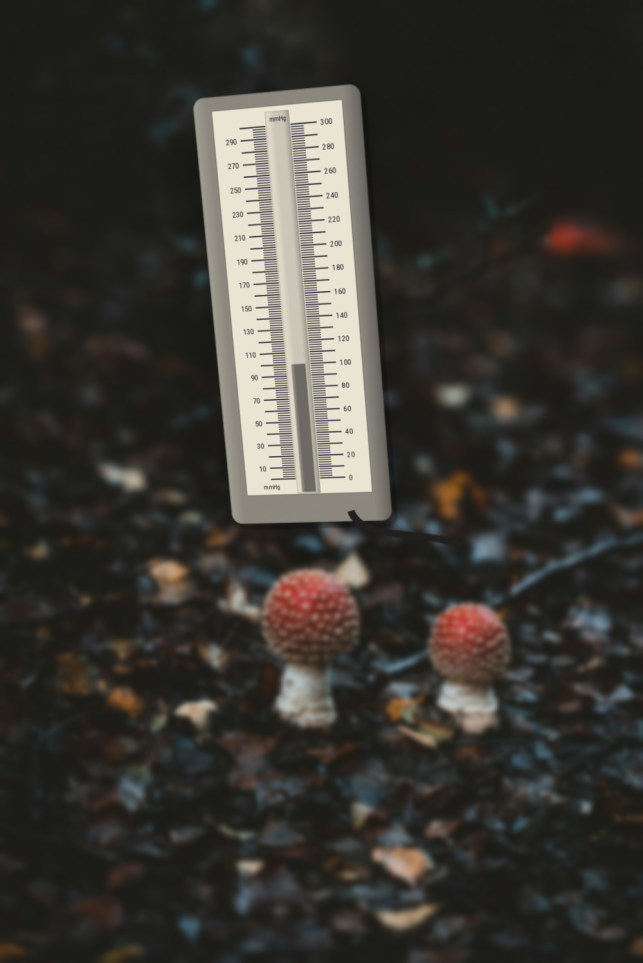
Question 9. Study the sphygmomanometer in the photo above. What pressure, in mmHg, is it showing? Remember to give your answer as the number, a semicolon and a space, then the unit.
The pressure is 100; mmHg
